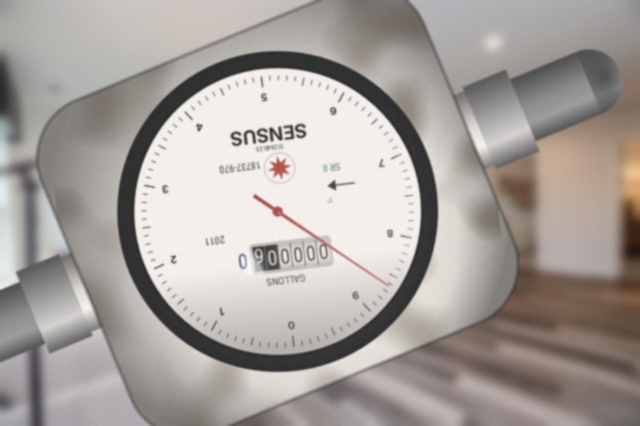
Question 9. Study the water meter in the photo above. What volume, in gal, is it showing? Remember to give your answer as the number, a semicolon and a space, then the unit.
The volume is 58.6; gal
